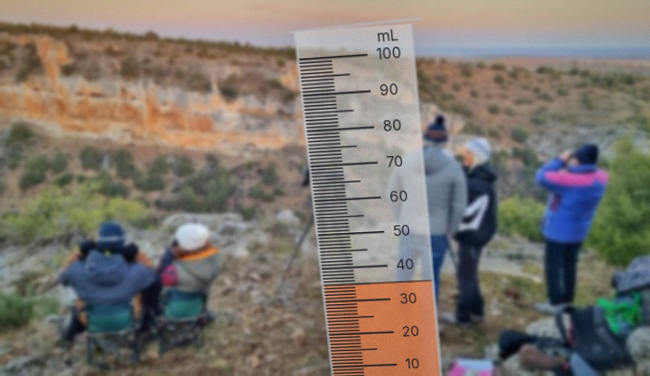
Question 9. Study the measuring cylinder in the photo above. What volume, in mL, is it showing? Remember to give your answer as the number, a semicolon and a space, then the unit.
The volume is 35; mL
